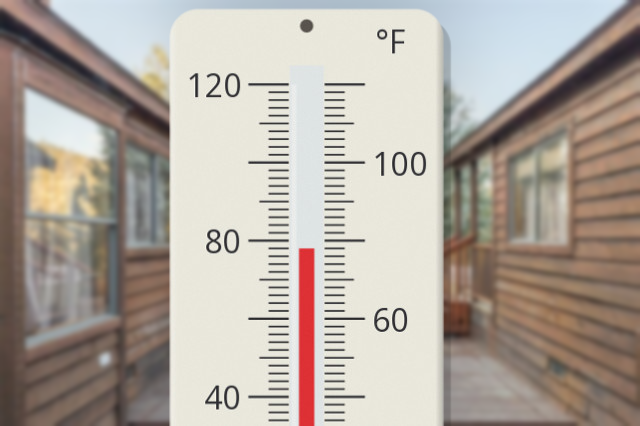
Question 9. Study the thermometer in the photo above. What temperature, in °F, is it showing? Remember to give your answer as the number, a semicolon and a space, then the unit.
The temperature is 78; °F
